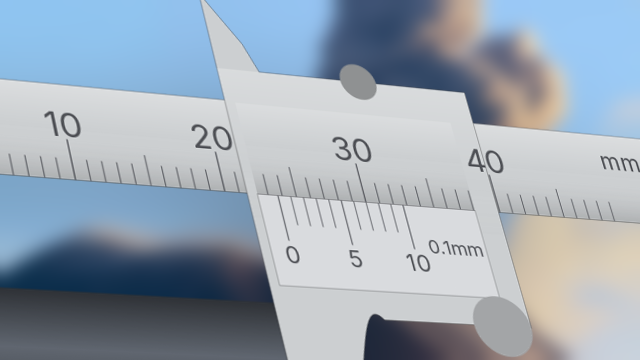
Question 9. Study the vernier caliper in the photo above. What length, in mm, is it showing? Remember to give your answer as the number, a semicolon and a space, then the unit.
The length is 23.7; mm
